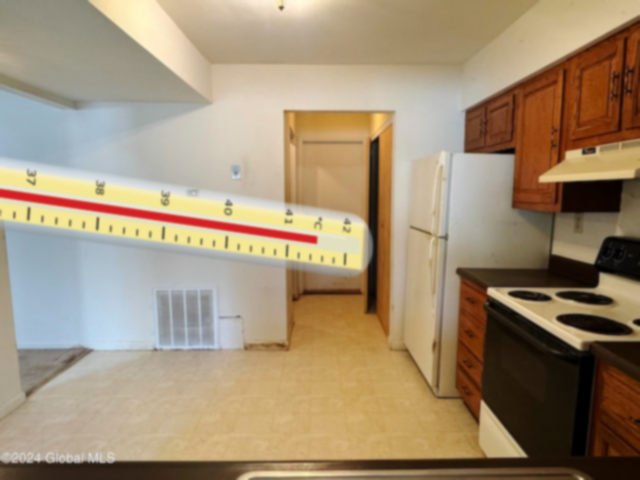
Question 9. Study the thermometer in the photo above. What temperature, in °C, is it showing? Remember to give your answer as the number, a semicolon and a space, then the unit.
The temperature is 41.5; °C
